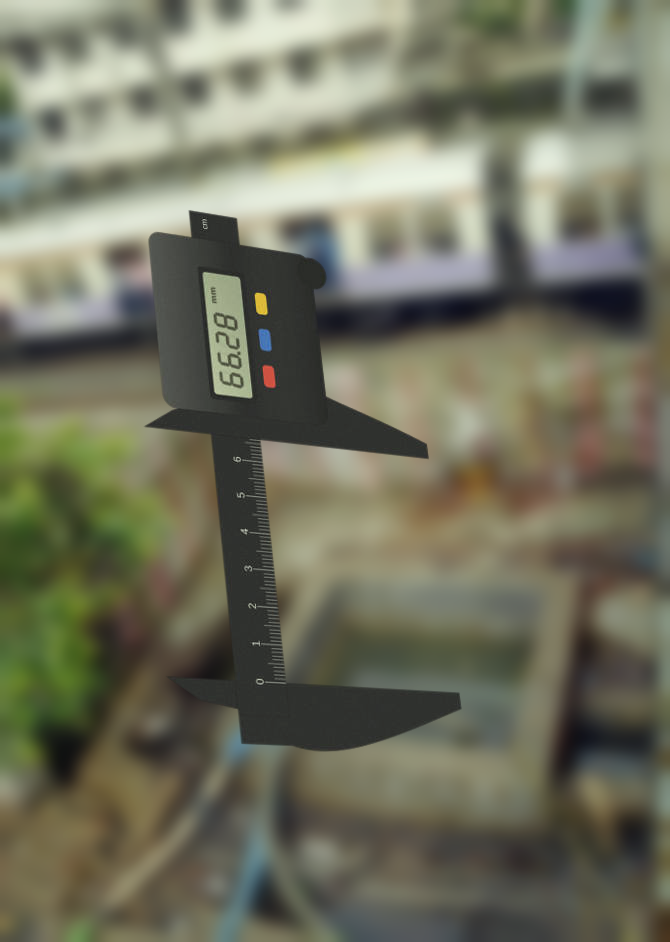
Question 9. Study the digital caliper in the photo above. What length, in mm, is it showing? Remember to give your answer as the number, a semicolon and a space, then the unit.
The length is 66.28; mm
